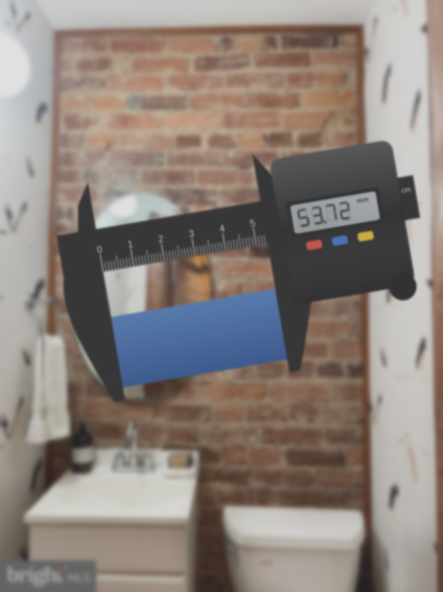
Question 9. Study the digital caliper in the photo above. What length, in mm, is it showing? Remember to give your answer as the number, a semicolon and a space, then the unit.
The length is 53.72; mm
